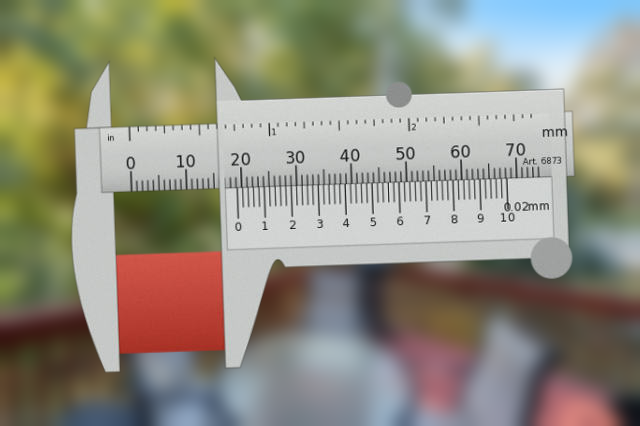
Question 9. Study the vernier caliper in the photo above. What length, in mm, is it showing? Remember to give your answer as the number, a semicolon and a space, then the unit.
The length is 19.2; mm
